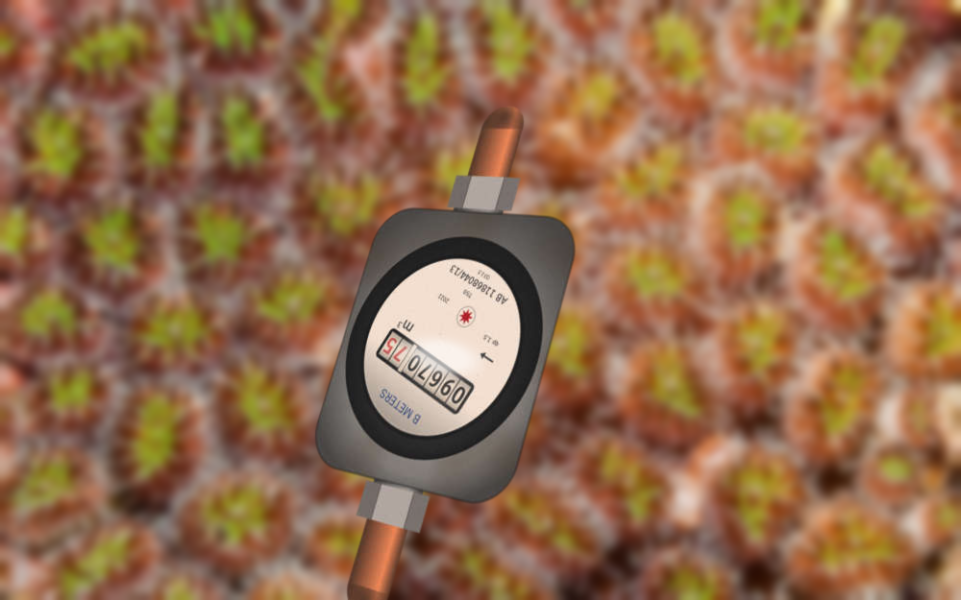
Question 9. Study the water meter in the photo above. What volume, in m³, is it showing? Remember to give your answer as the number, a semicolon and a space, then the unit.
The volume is 9670.75; m³
